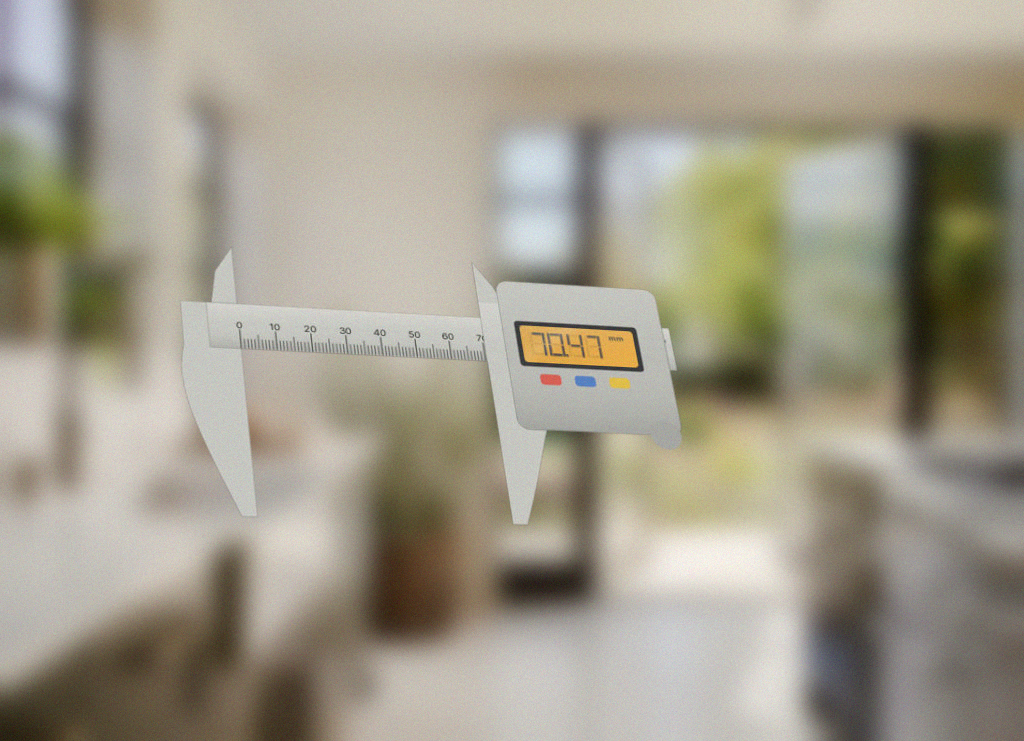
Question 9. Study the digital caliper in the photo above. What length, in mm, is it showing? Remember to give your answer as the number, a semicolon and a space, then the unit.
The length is 70.47; mm
